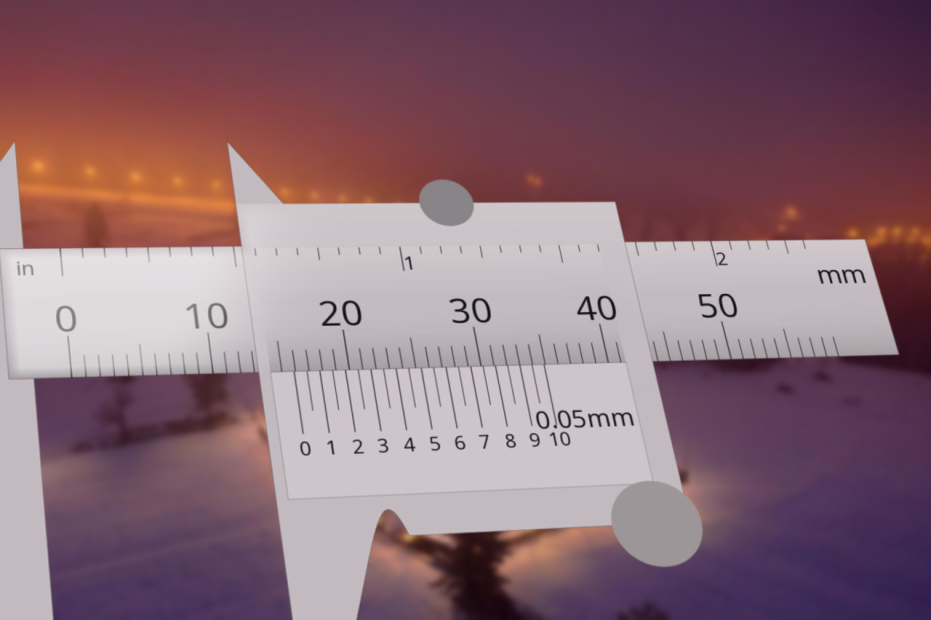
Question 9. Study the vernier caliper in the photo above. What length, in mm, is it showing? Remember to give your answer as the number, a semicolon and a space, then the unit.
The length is 15.9; mm
